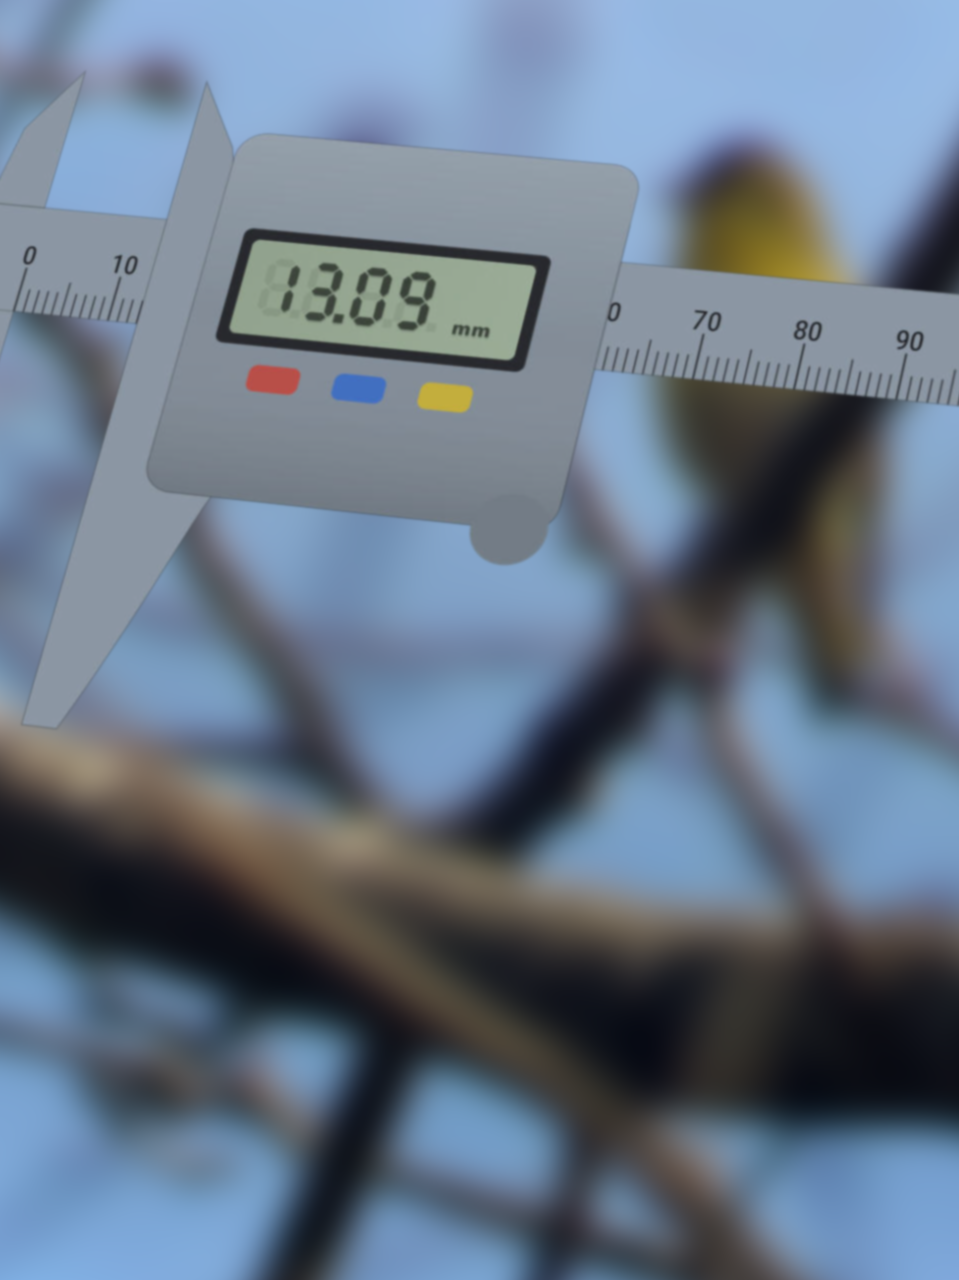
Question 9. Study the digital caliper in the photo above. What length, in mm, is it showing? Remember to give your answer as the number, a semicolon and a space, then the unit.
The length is 13.09; mm
